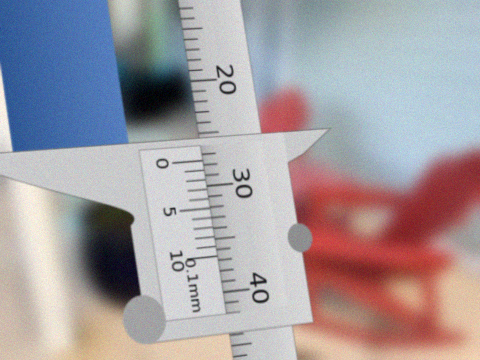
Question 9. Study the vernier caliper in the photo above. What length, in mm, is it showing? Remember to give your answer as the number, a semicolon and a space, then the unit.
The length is 27.6; mm
